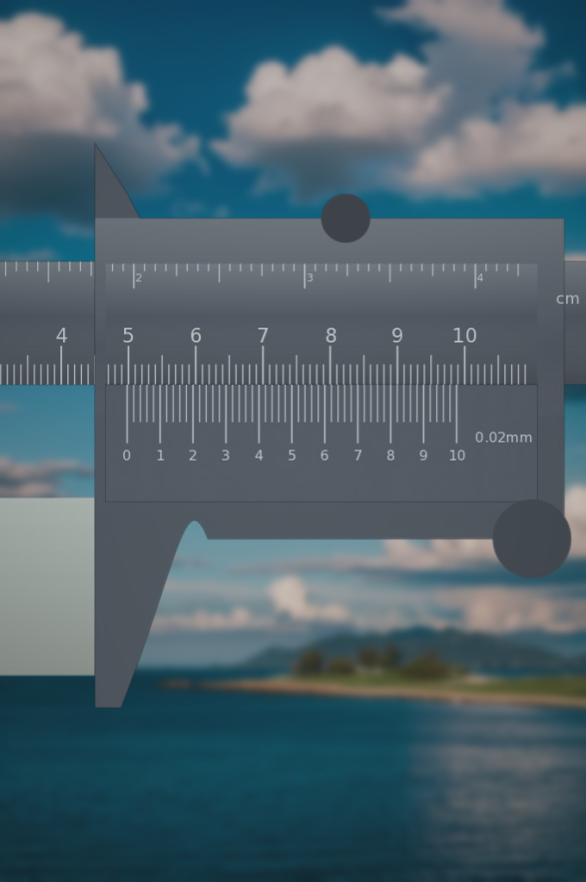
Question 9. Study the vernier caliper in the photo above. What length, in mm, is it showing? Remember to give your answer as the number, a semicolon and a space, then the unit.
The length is 49.8; mm
